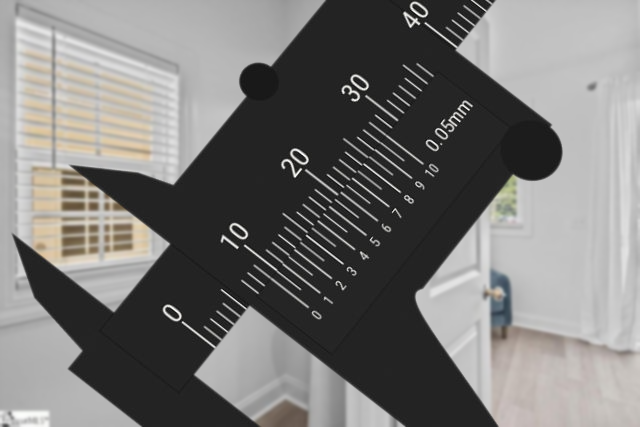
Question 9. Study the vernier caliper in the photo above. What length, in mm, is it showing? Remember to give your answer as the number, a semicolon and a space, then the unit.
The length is 9.0; mm
